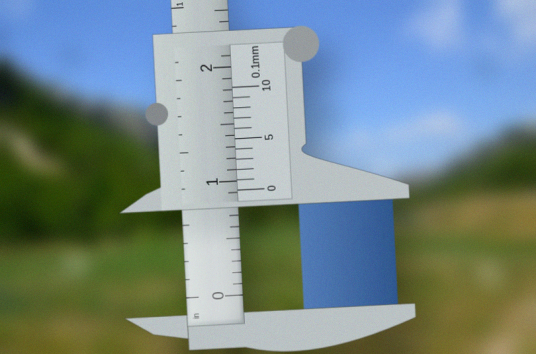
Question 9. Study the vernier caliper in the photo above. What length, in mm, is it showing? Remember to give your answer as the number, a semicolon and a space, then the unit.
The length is 9.2; mm
